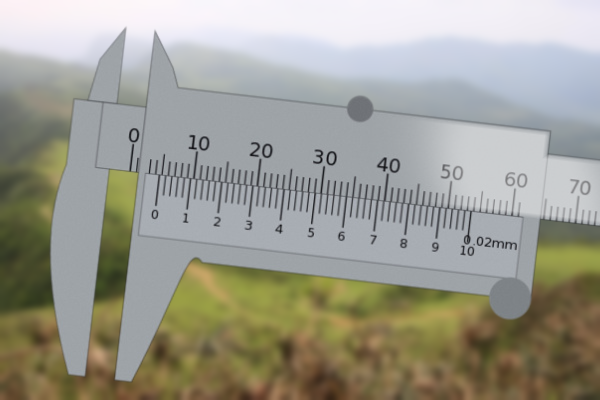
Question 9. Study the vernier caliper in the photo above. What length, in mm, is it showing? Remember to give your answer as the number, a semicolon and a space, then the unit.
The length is 4.6; mm
